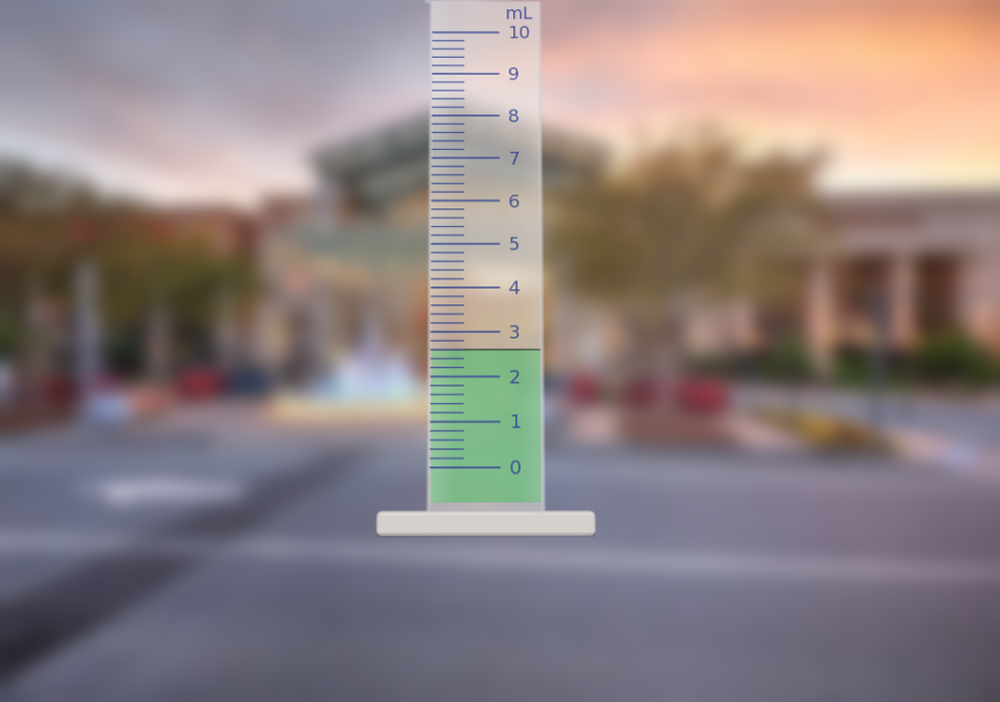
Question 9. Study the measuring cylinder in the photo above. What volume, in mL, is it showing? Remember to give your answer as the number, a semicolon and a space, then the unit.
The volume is 2.6; mL
